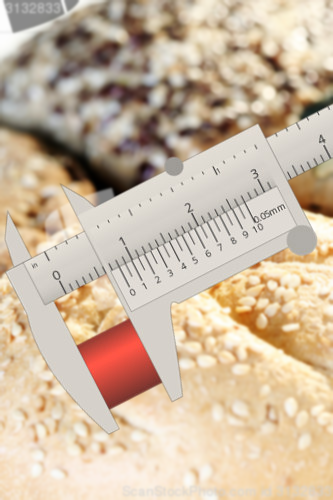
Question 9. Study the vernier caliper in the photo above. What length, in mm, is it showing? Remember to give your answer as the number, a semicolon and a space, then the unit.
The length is 8.0; mm
